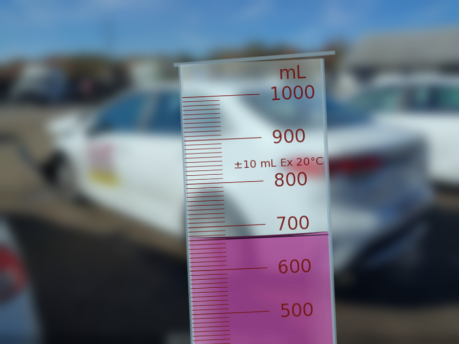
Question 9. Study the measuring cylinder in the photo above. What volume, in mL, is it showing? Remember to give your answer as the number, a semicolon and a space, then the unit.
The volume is 670; mL
